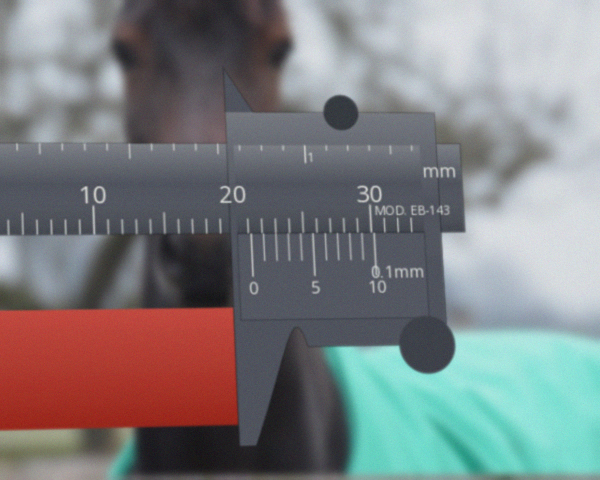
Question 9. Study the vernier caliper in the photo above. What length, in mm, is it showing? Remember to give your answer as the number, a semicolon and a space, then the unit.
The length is 21.2; mm
